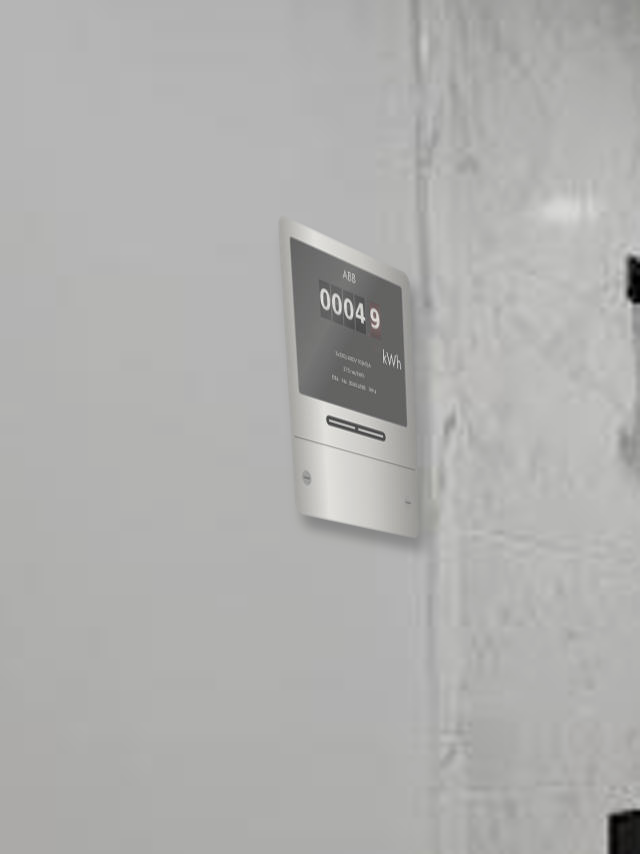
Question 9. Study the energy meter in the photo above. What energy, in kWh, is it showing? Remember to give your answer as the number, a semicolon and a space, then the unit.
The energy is 4.9; kWh
